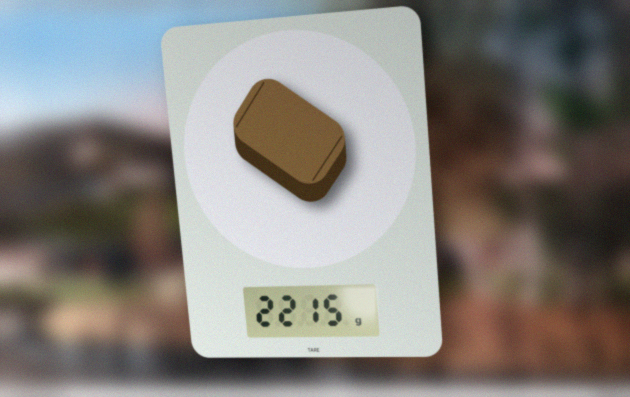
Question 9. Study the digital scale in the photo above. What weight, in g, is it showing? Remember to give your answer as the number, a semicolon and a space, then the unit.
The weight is 2215; g
